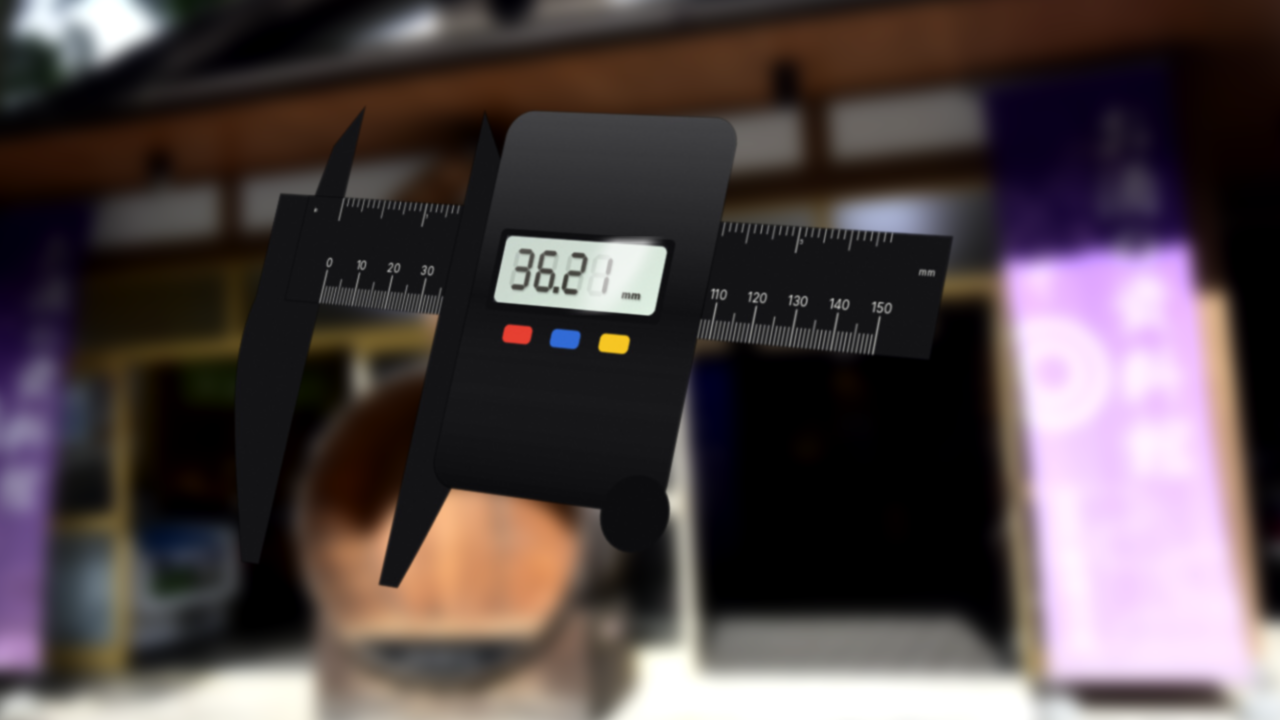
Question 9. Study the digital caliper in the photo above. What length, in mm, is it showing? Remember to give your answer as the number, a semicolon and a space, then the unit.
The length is 36.21; mm
